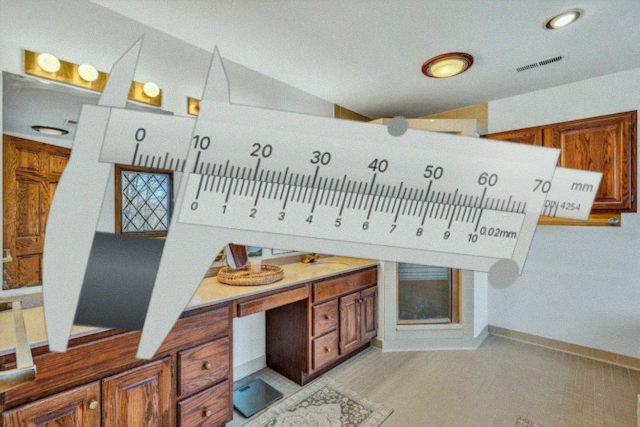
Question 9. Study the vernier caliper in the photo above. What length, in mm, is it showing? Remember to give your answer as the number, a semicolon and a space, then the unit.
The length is 11.5; mm
